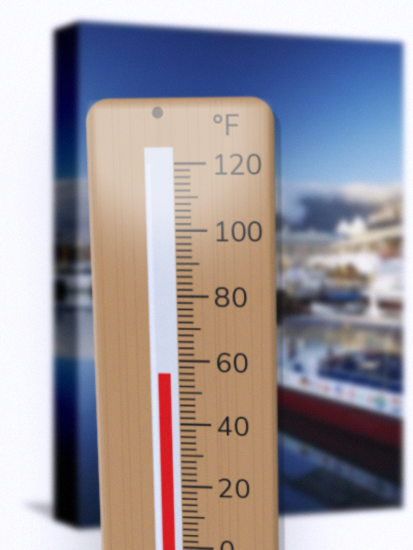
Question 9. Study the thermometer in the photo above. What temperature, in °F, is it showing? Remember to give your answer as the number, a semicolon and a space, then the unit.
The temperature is 56; °F
